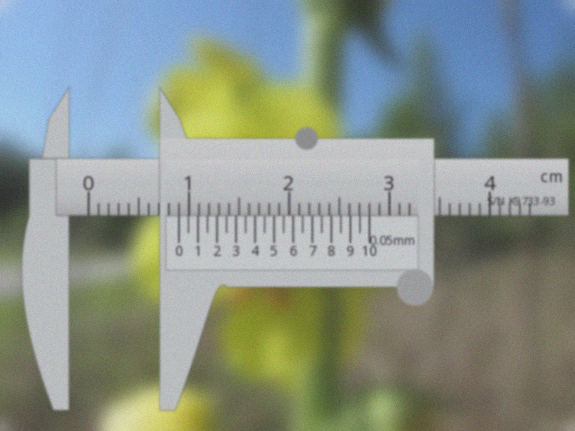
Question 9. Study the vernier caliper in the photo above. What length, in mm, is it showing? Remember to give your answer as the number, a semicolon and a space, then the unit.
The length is 9.0; mm
